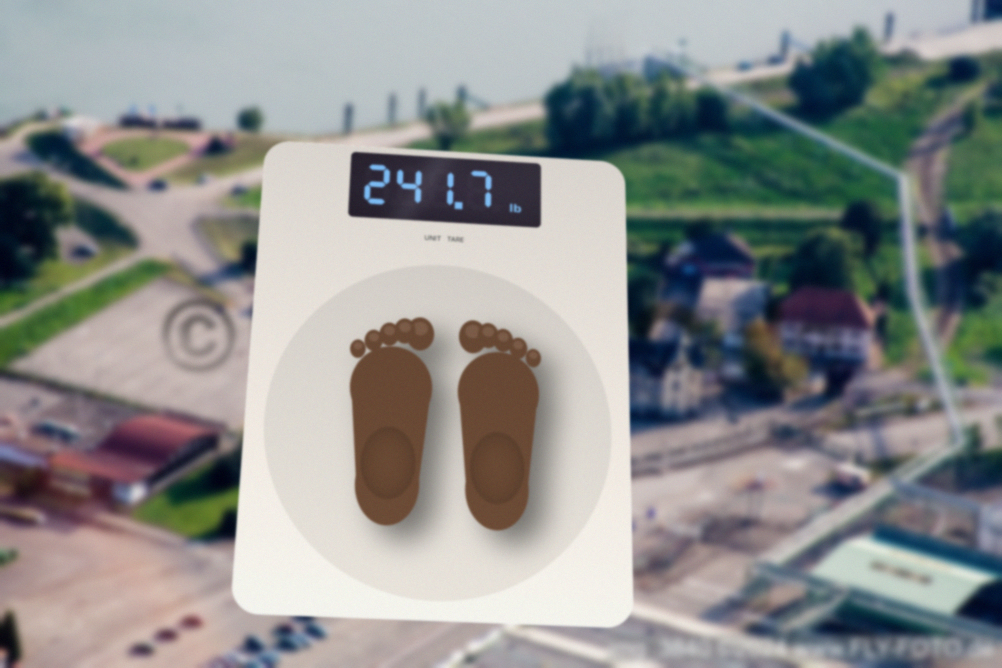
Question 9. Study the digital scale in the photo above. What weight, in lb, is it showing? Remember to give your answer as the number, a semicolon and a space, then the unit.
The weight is 241.7; lb
